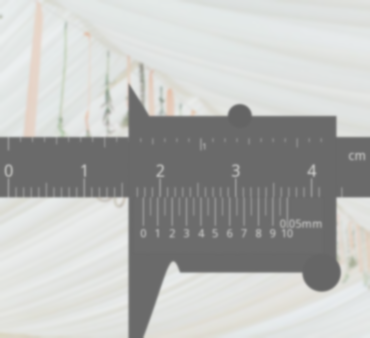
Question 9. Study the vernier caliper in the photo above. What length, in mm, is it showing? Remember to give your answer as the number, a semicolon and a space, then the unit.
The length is 17.8; mm
